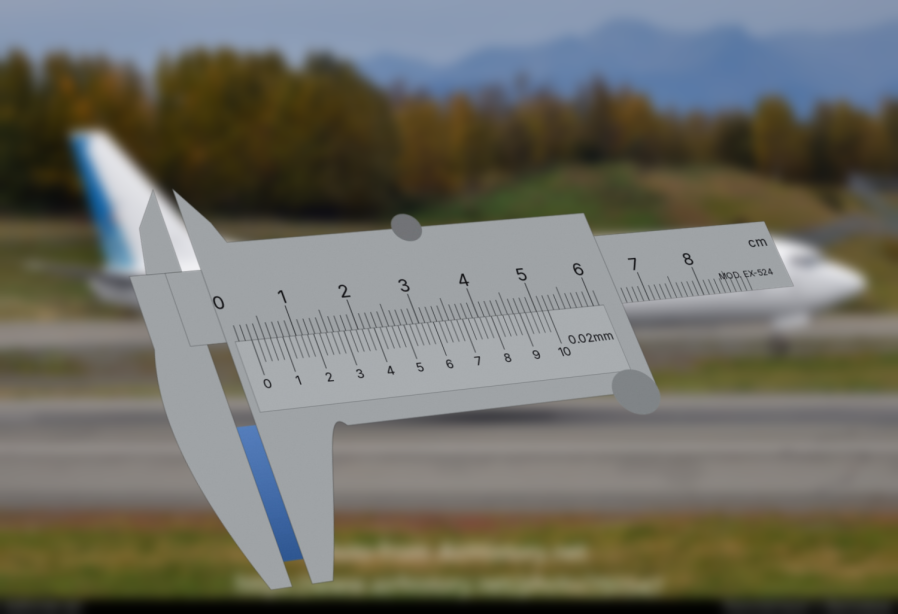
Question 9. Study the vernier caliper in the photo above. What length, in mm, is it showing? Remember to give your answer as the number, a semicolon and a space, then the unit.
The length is 3.0; mm
